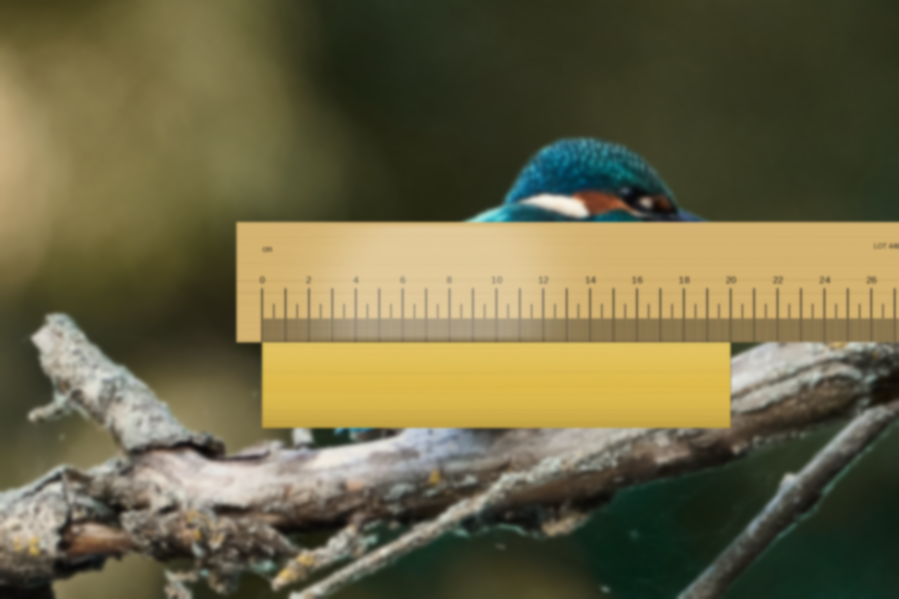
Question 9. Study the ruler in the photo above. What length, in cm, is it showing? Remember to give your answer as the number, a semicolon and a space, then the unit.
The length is 20; cm
